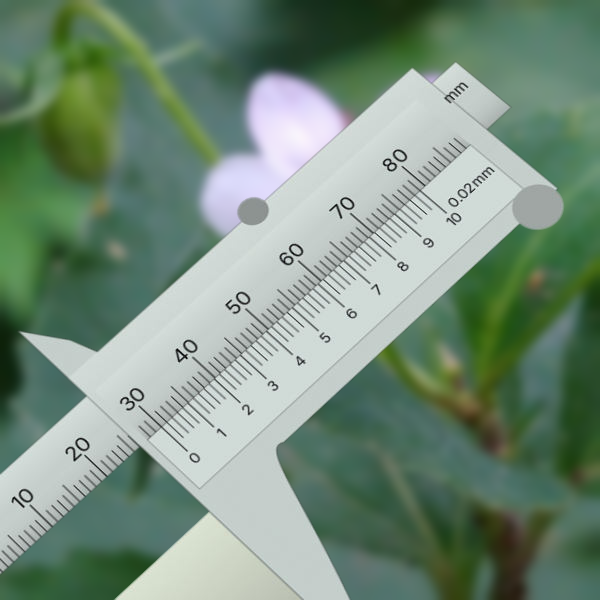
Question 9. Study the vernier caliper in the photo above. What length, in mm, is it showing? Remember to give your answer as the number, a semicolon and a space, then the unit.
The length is 30.0; mm
